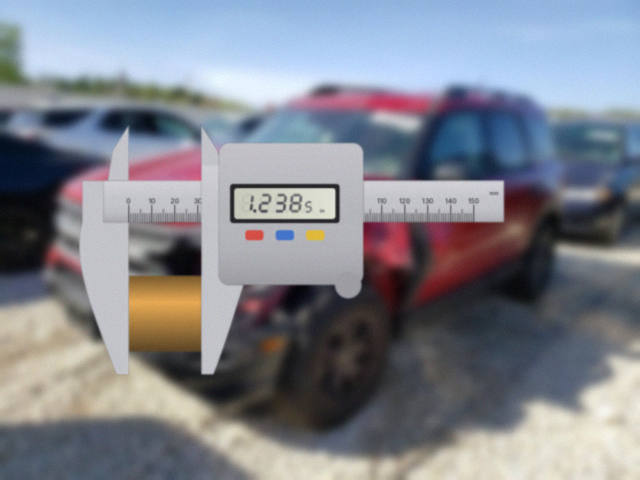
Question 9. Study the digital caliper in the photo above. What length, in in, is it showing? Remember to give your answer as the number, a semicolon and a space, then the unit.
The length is 1.2385; in
